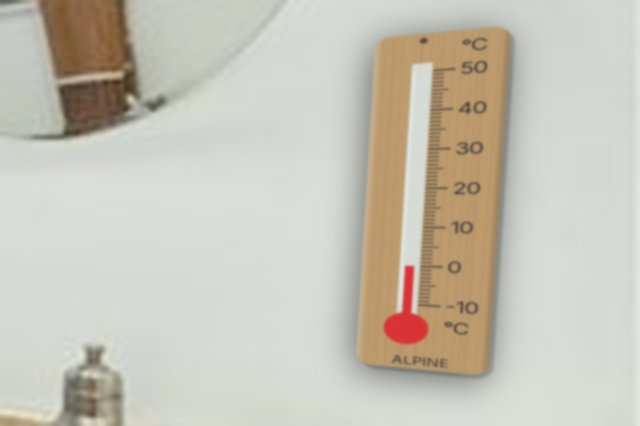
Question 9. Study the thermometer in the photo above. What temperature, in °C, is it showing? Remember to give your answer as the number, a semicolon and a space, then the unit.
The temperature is 0; °C
